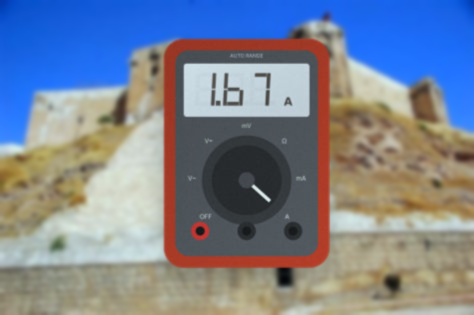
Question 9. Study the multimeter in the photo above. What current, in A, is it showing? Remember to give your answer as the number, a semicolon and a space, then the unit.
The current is 1.67; A
